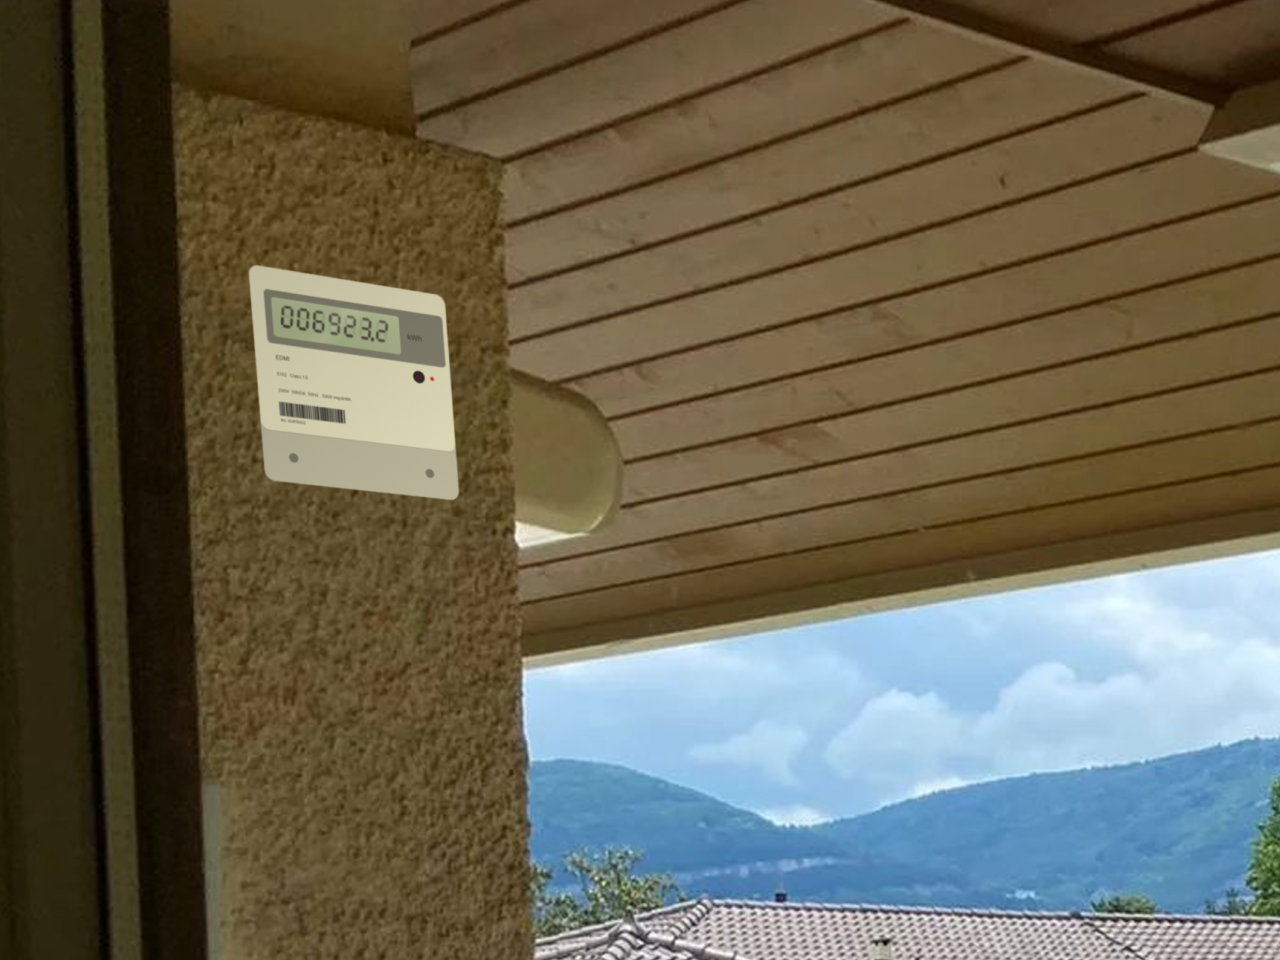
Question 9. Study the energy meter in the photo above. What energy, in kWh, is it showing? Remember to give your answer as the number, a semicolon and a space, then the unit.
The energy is 6923.2; kWh
